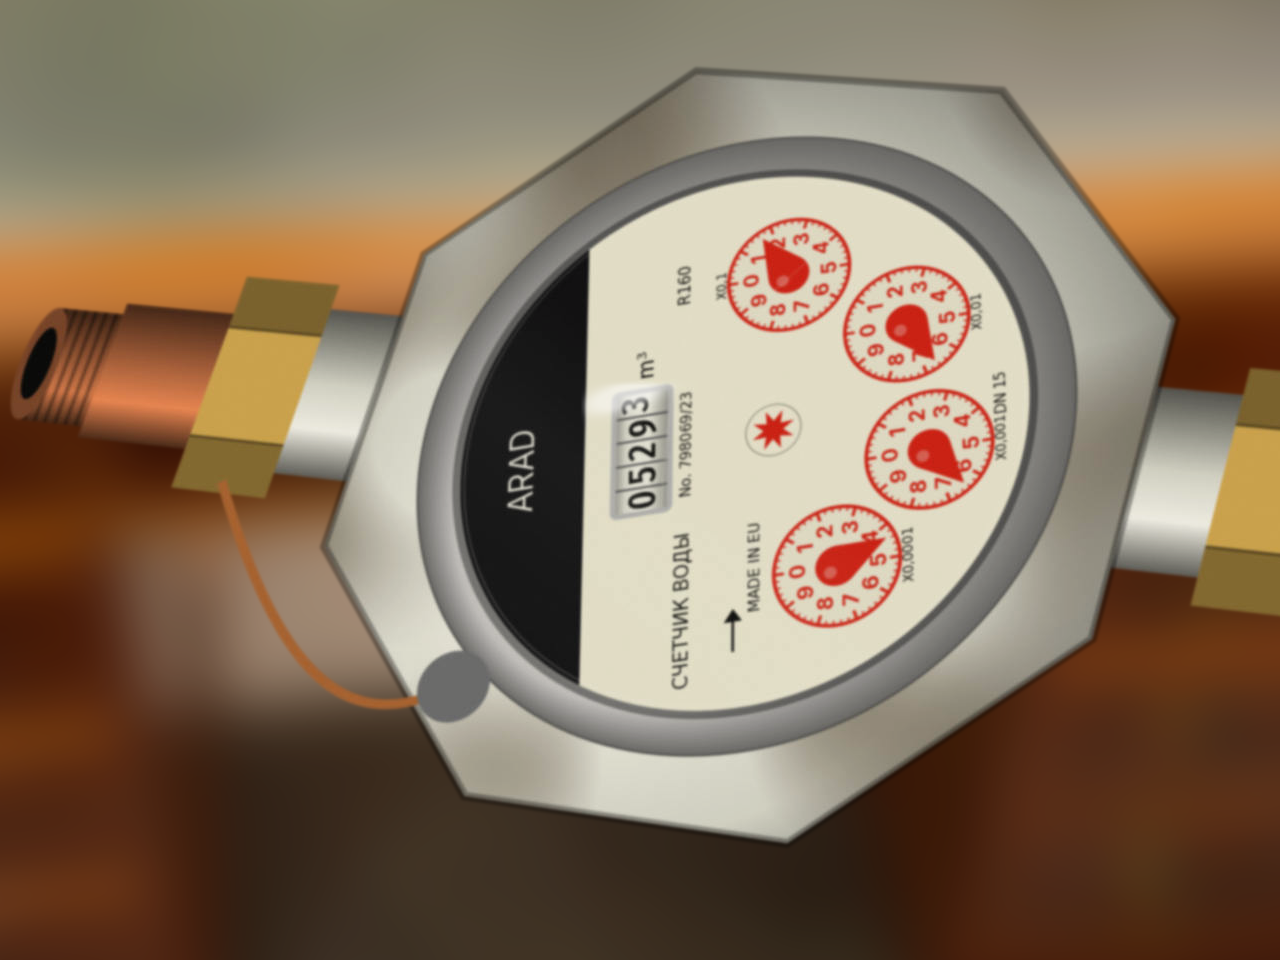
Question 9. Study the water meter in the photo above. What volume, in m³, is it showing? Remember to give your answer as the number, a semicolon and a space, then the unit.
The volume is 5293.1664; m³
